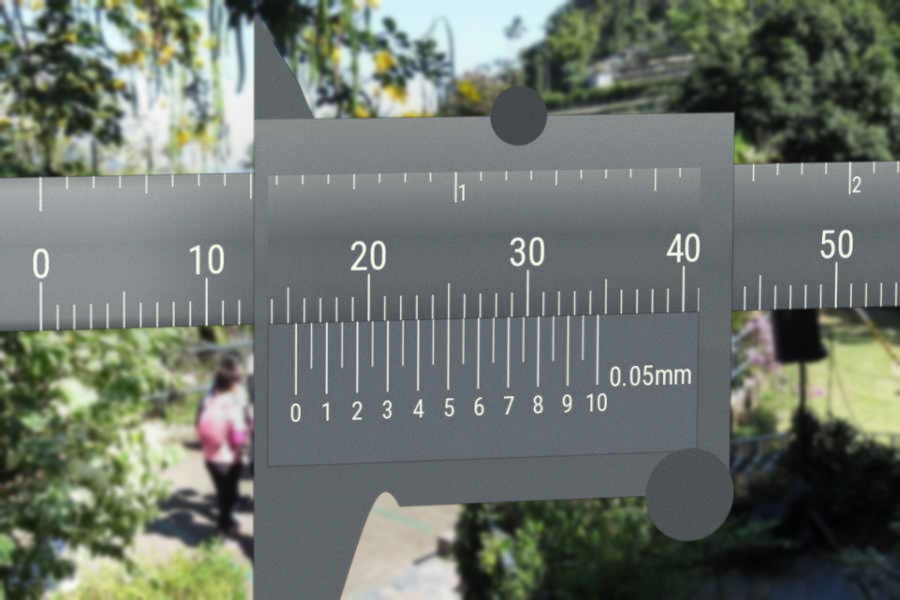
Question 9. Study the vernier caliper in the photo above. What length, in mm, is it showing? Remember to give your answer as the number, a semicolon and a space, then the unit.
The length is 15.5; mm
